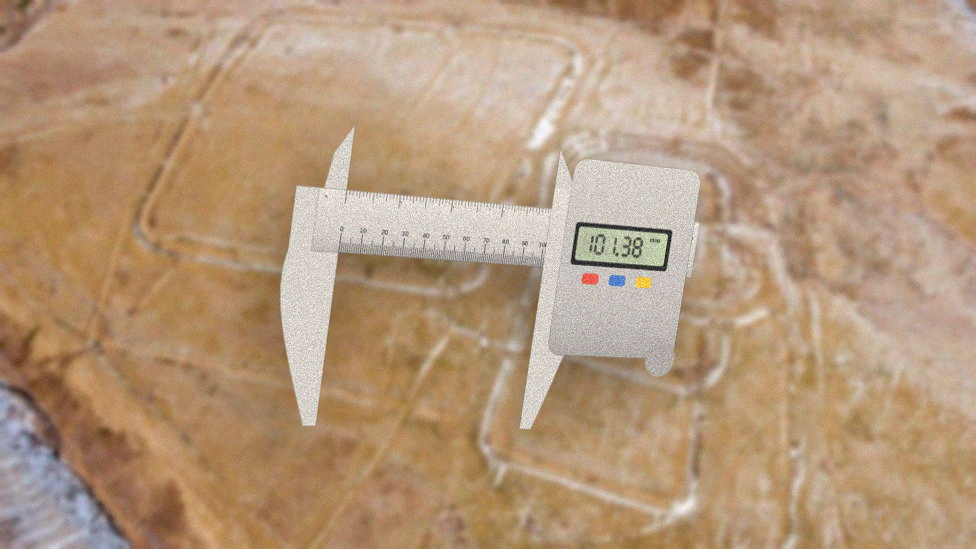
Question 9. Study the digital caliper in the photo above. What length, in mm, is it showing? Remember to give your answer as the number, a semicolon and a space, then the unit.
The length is 101.38; mm
